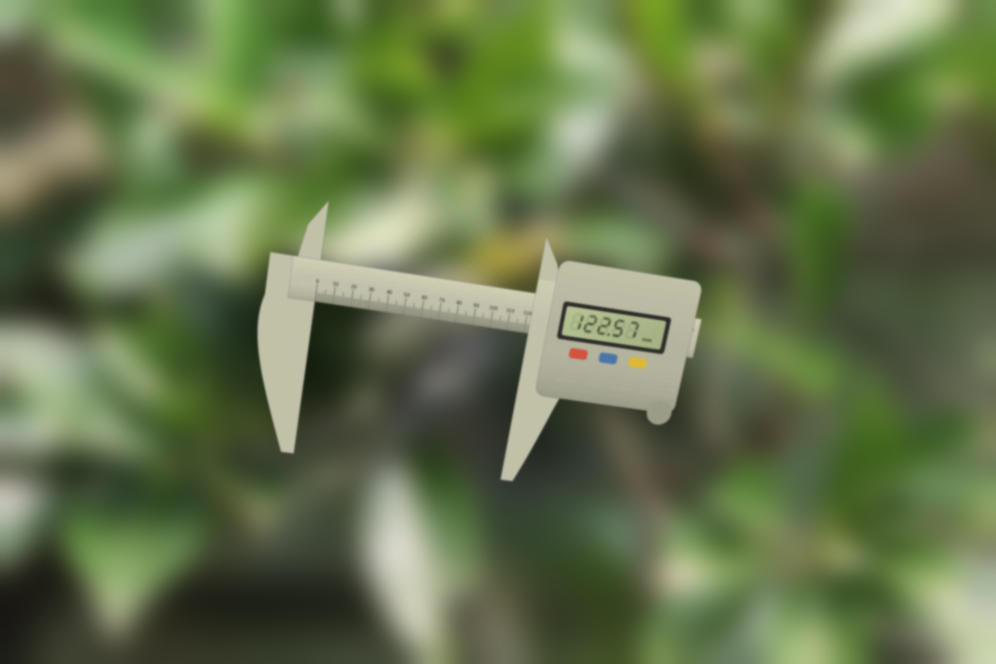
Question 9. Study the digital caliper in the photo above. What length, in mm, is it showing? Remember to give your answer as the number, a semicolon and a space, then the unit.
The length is 122.57; mm
